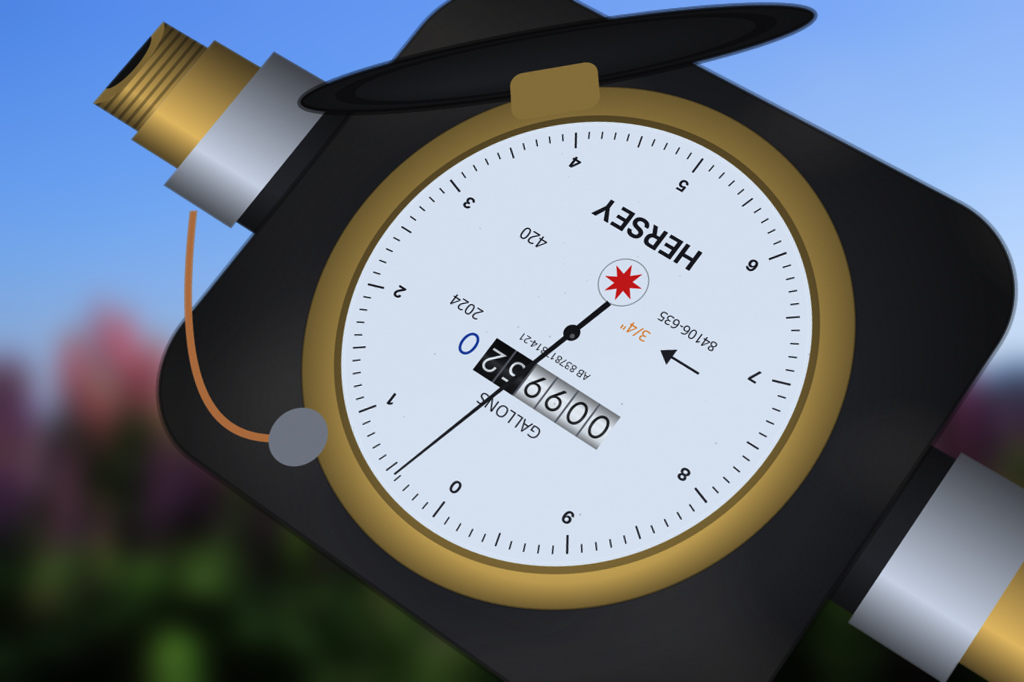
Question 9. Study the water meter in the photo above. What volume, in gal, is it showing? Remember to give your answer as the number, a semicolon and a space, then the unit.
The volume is 99520.4; gal
